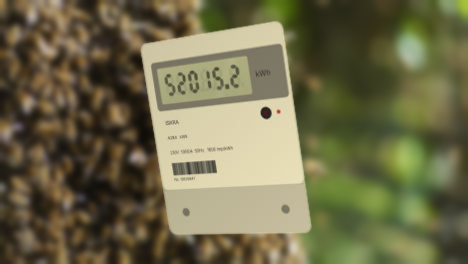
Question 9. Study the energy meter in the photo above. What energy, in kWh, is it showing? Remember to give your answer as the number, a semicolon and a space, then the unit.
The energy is 52015.2; kWh
